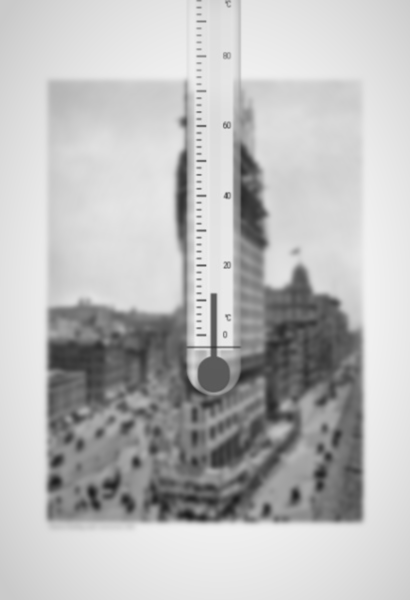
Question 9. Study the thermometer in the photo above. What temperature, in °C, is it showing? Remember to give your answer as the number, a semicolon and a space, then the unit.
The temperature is 12; °C
